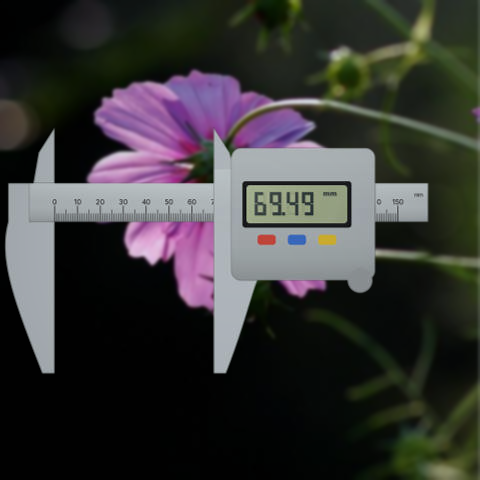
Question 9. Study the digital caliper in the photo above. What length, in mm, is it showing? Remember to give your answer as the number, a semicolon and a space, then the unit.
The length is 69.49; mm
